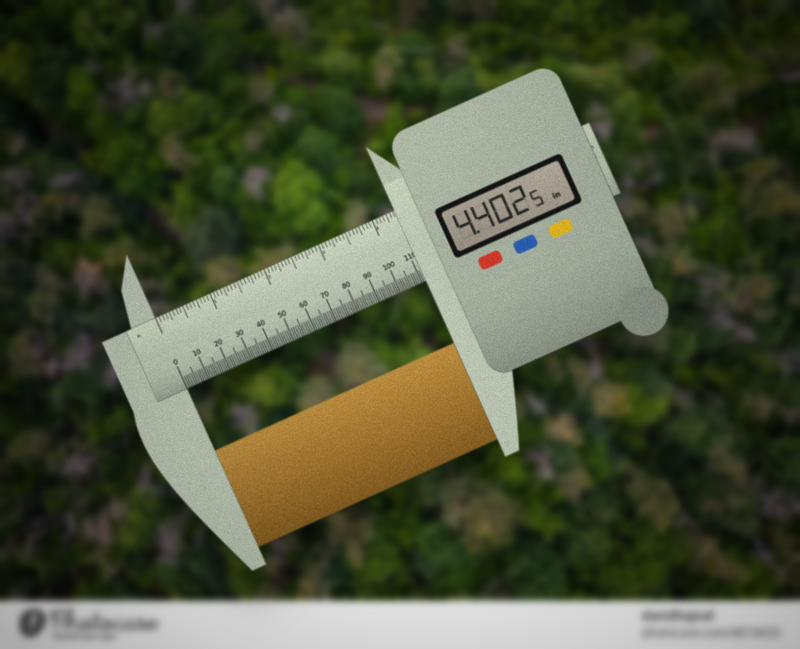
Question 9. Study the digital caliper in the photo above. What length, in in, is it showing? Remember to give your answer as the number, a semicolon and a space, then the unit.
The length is 4.4025; in
